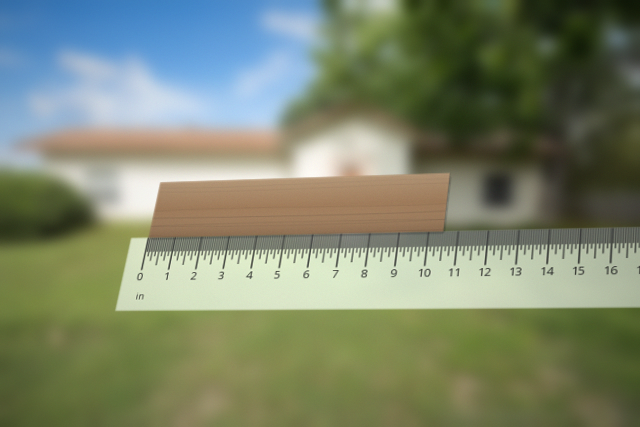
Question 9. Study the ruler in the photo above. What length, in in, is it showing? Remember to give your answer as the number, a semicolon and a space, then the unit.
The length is 10.5; in
